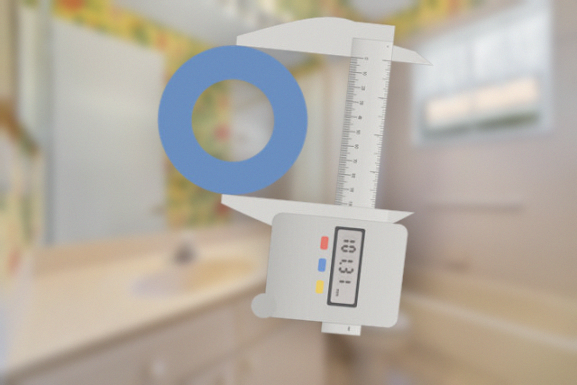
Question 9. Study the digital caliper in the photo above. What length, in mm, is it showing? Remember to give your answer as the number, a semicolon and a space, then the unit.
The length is 101.31; mm
